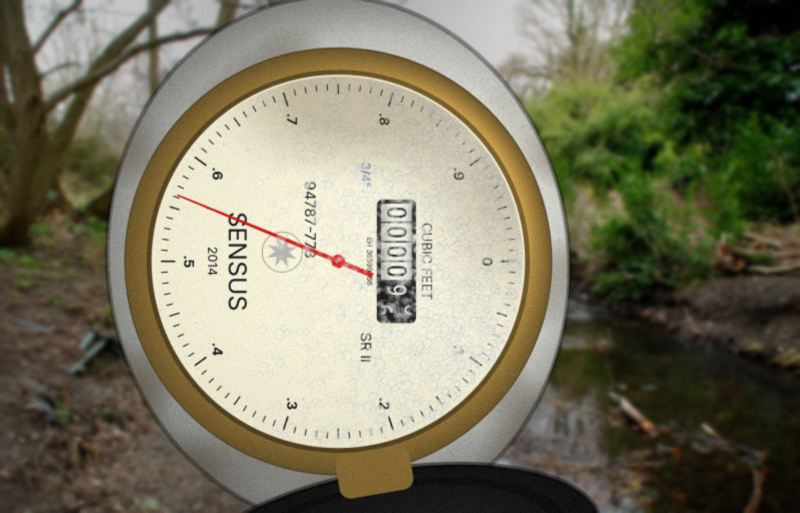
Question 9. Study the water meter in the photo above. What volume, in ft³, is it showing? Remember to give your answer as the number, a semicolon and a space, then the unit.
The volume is 95.56; ft³
